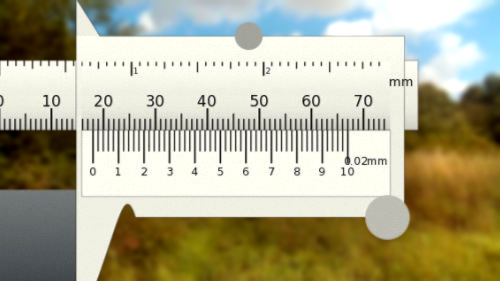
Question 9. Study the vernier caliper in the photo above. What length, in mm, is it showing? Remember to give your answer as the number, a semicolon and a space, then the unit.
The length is 18.0; mm
